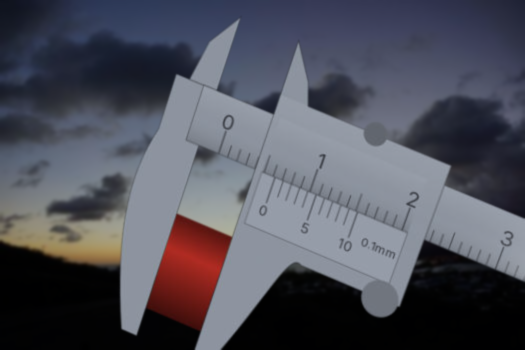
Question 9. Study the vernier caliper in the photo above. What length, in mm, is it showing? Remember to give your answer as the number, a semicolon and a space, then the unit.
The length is 6.2; mm
